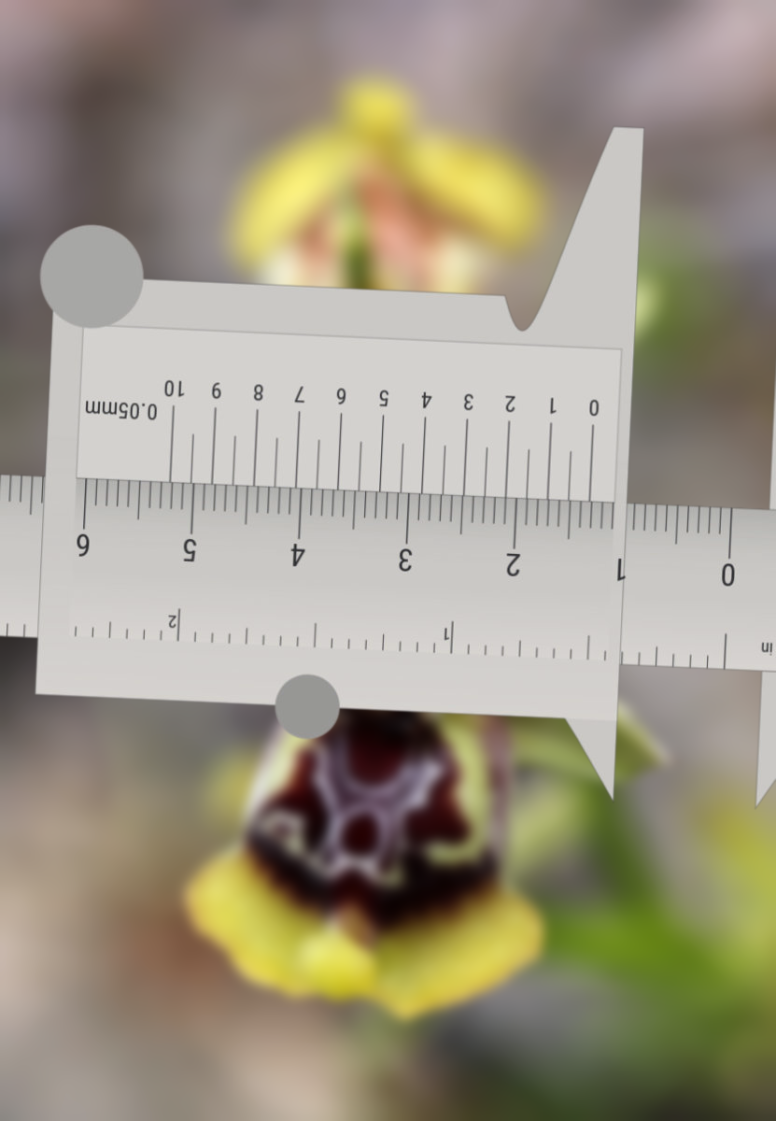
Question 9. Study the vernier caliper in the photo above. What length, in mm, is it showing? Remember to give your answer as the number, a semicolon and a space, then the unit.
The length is 13.2; mm
